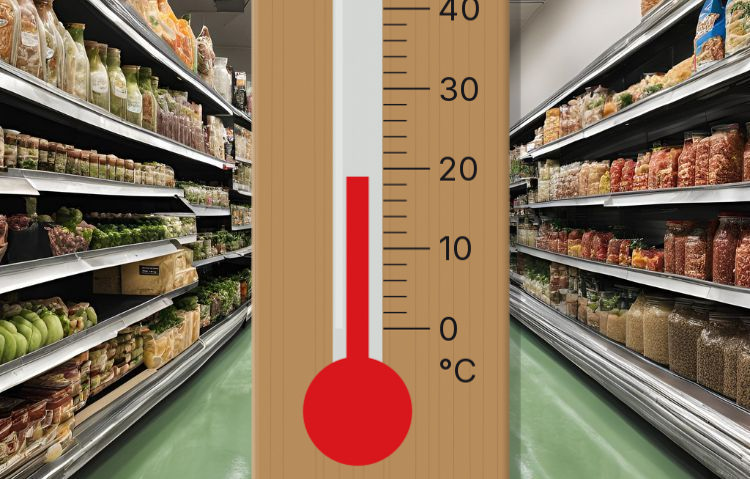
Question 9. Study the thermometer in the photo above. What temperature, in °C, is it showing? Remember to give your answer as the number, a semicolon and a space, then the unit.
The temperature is 19; °C
